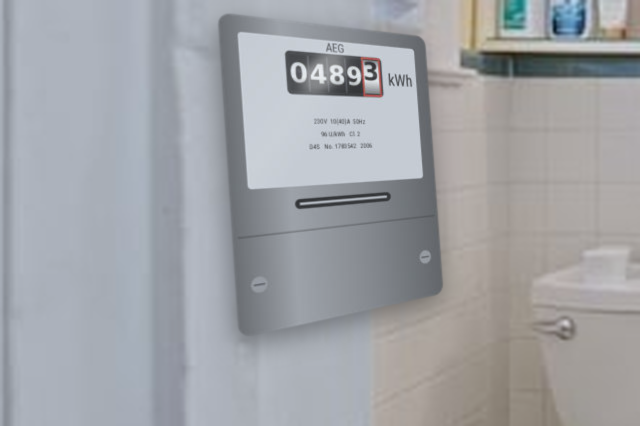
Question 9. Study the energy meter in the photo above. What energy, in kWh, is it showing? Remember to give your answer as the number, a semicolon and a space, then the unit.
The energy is 489.3; kWh
